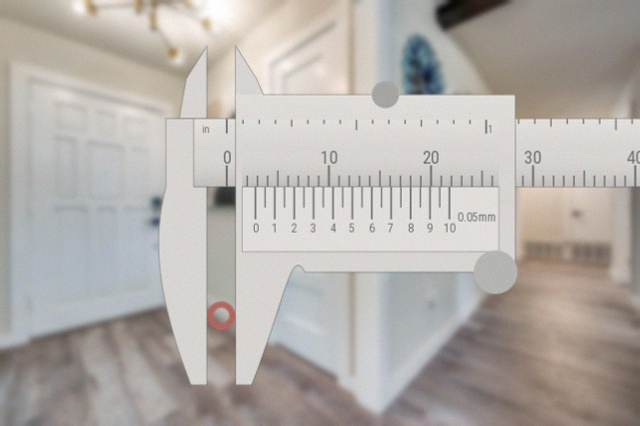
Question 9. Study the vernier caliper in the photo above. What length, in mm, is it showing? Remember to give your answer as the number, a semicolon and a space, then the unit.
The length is 2.8; mm
